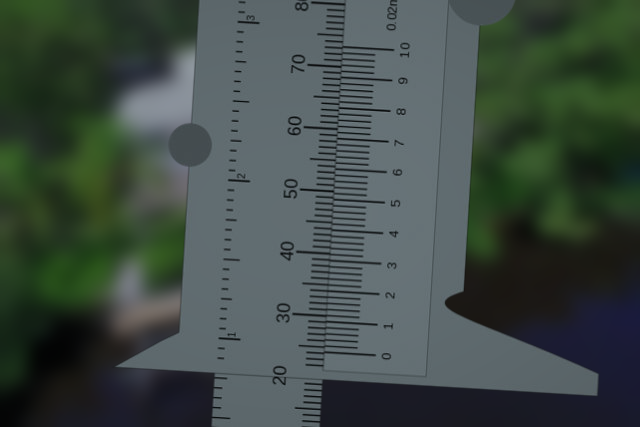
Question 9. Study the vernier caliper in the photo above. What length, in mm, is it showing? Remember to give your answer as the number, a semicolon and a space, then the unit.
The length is 24.2; mm
